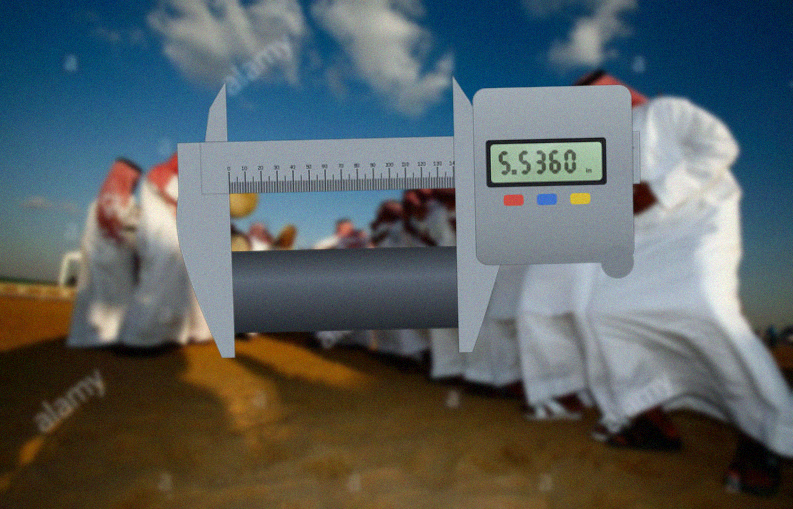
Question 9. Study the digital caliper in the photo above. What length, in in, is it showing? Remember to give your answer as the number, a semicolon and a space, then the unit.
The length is 5.5360; in
